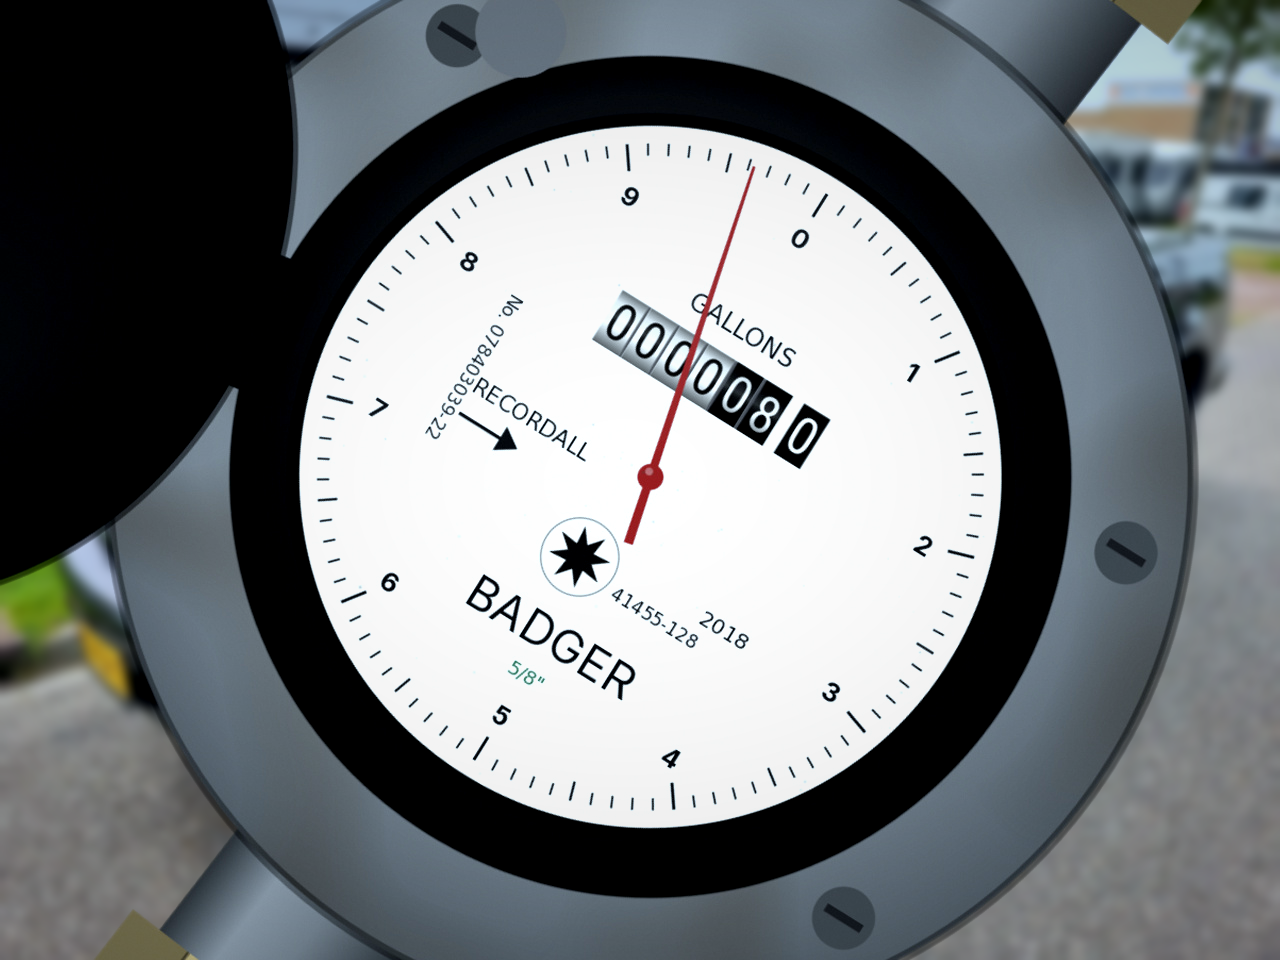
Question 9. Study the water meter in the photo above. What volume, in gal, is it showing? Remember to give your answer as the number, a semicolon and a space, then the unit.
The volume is 79.6; gal
